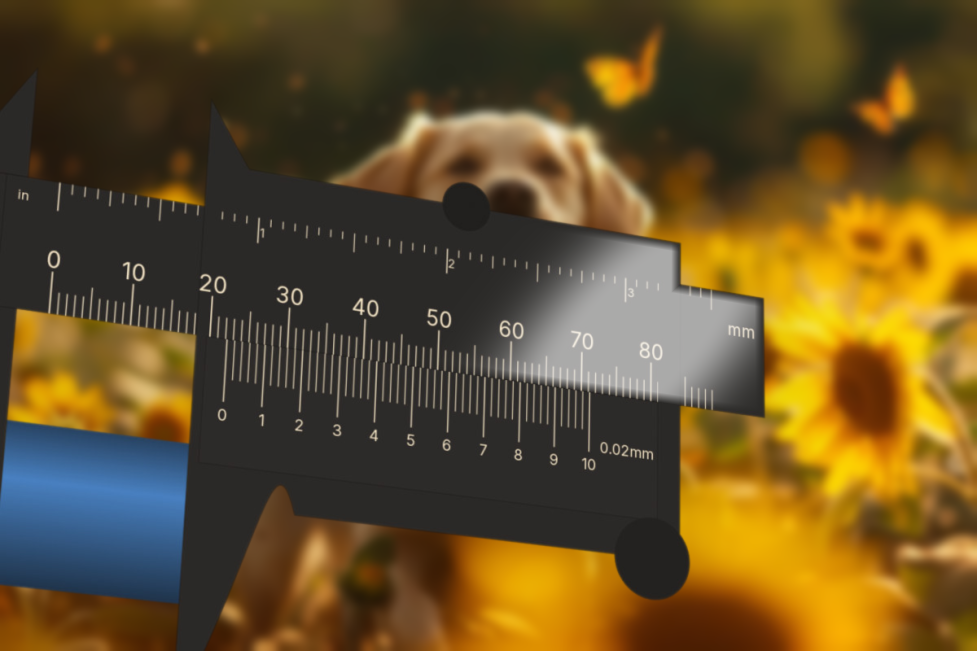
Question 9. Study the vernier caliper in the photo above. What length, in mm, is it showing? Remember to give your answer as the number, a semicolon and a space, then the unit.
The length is 22.2; mm
